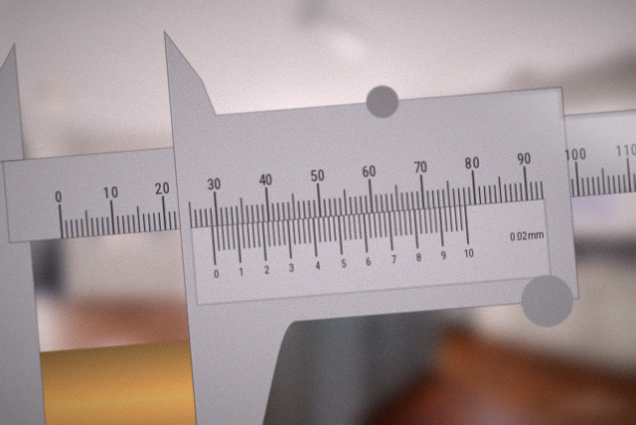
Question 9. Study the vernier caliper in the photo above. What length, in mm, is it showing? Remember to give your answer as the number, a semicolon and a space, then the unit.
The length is 29.0; mm
